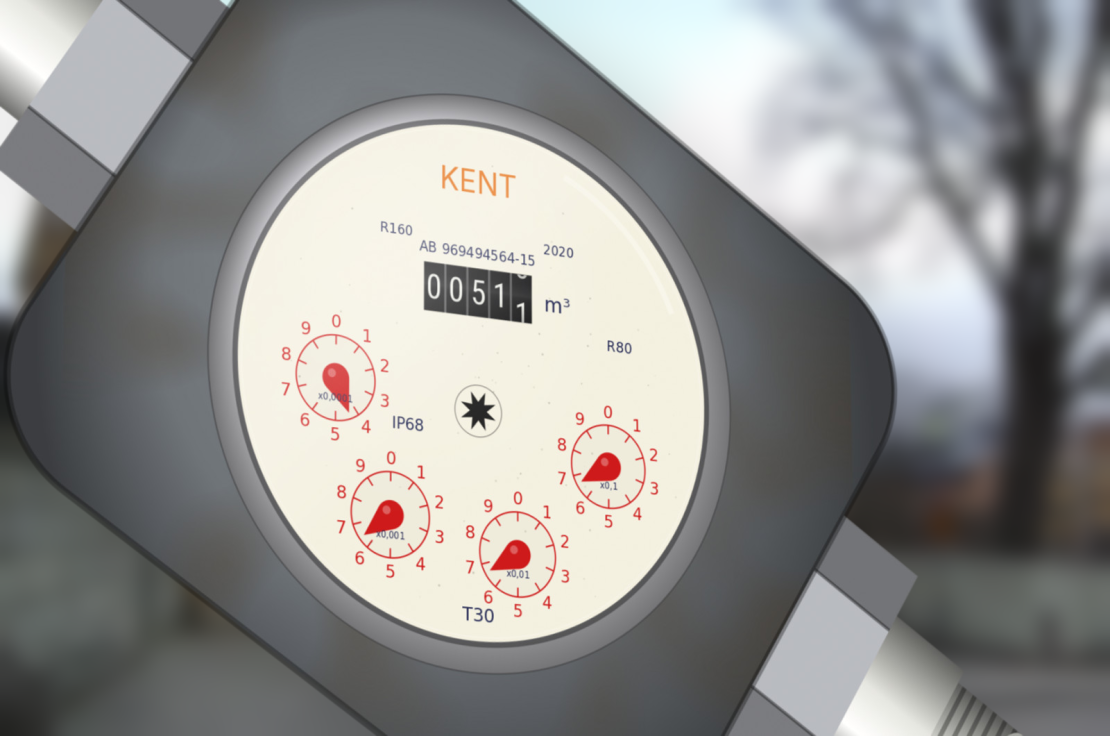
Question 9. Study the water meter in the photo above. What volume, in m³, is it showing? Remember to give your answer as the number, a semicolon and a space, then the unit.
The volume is 510.6664; m³
